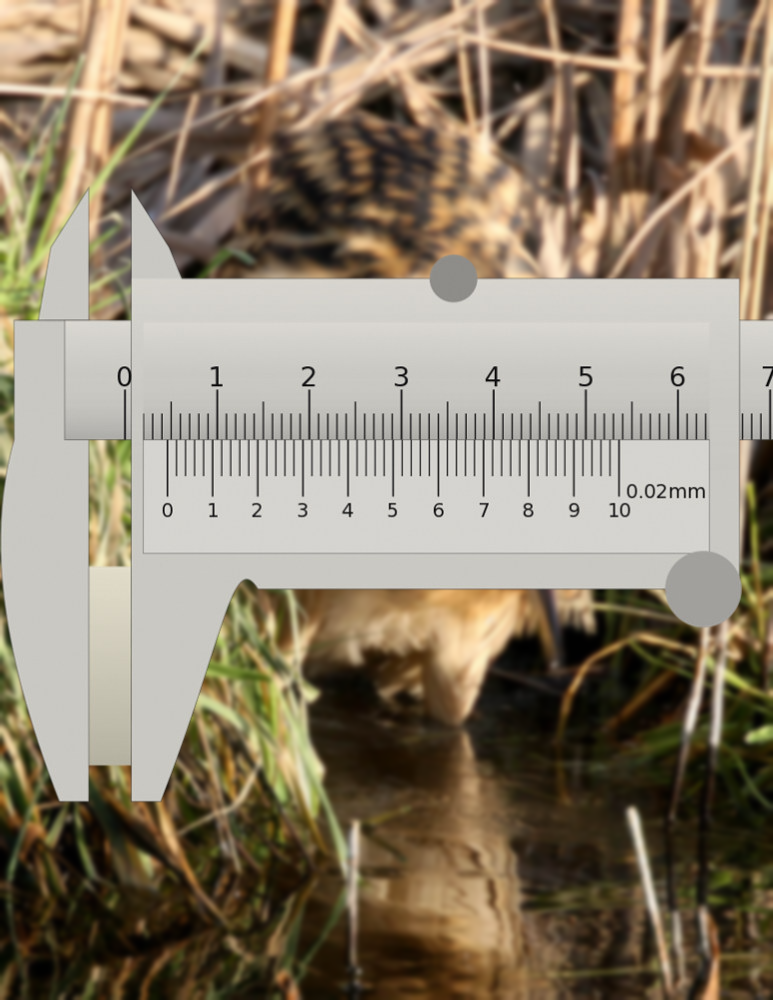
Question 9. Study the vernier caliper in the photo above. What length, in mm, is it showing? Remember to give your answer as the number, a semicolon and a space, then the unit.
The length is 4.6; mm
